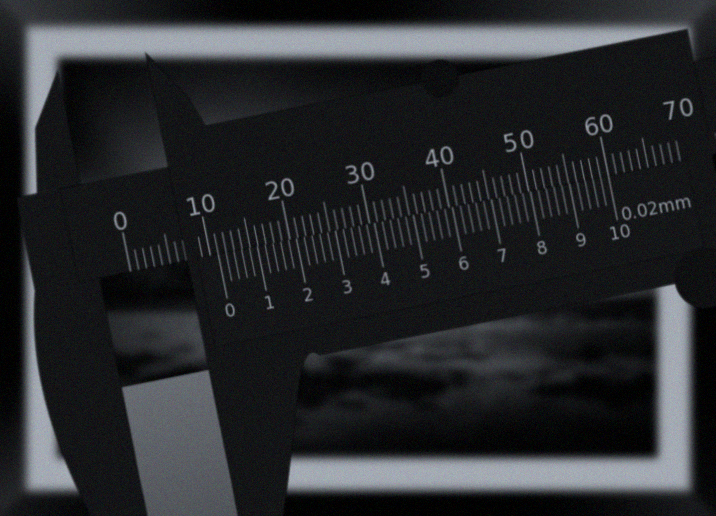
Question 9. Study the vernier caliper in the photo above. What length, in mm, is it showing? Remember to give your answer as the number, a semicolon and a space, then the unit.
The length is 11.0; mm
